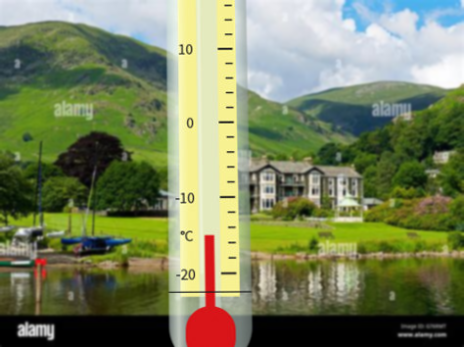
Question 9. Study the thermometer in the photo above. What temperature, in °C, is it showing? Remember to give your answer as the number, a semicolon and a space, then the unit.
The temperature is -15; °C
